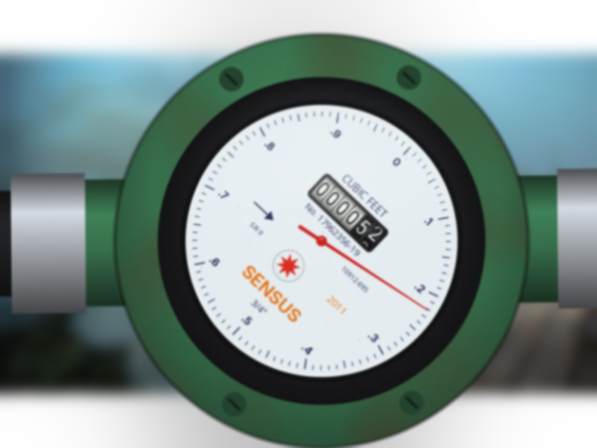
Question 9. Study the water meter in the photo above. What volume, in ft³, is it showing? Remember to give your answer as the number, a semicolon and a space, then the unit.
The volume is 52.22; ft³
